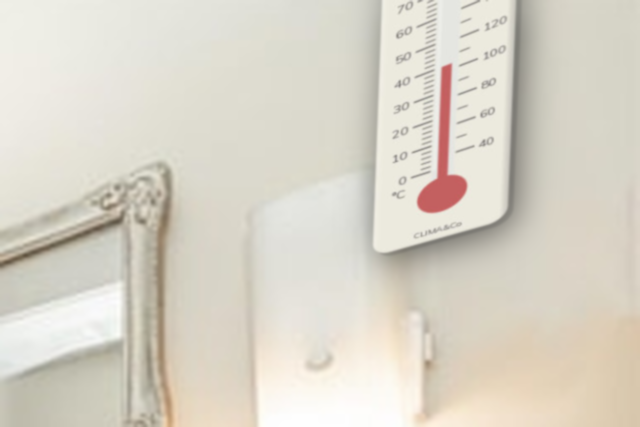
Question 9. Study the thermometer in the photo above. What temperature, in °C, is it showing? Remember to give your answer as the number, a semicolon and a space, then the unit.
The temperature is 40; °C
